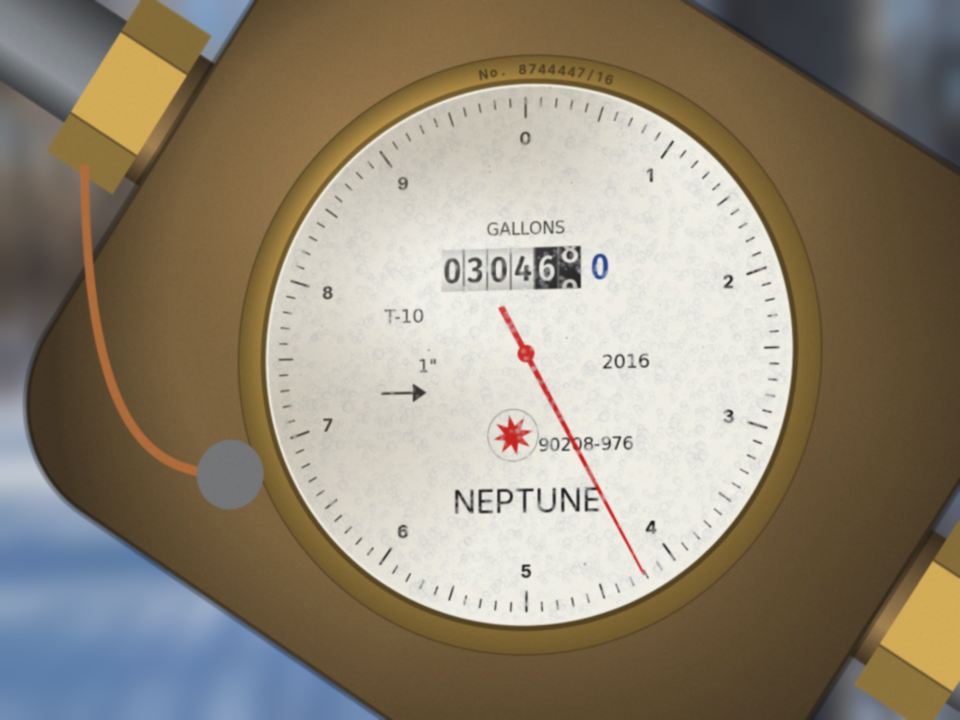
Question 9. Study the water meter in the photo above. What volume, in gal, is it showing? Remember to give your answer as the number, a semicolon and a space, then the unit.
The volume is 304684.2; gal
